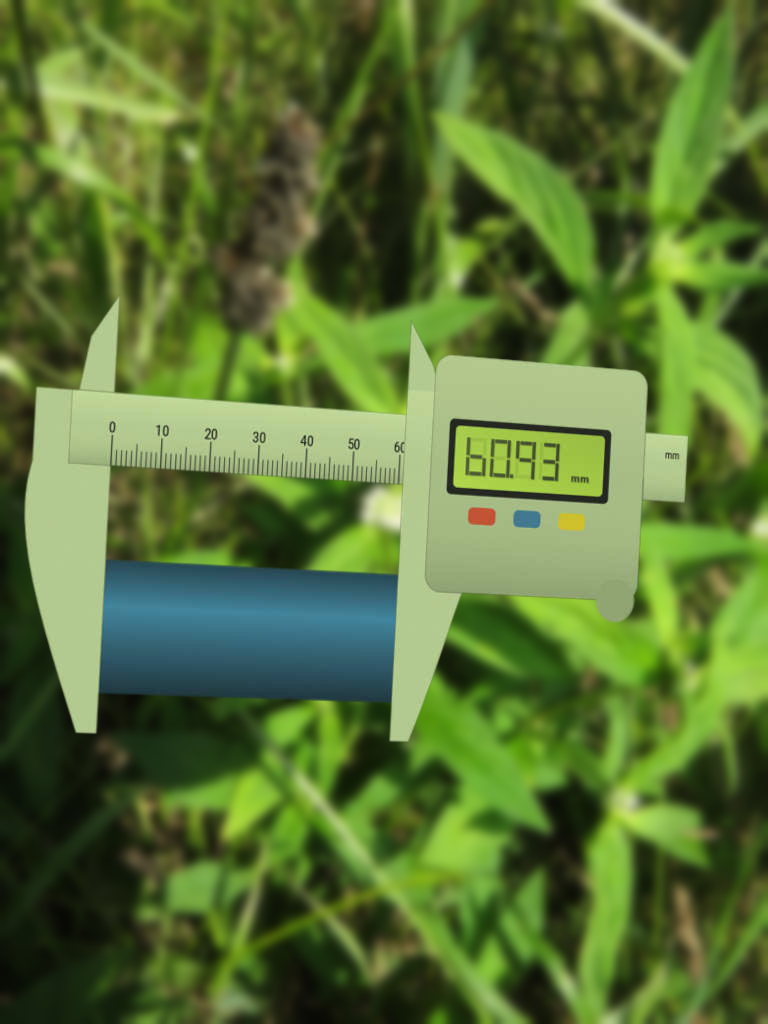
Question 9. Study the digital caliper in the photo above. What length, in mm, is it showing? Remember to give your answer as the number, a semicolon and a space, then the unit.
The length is 60.93; mm
